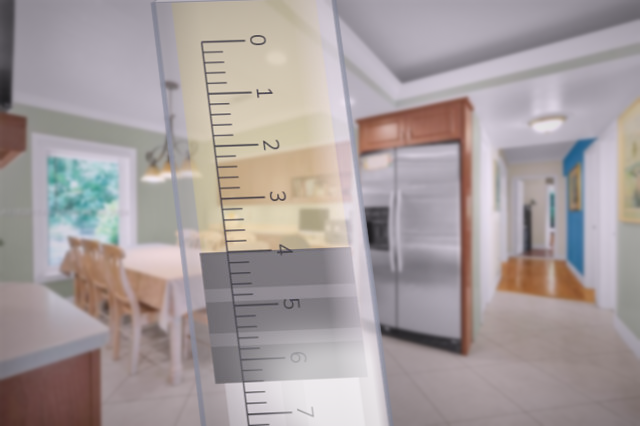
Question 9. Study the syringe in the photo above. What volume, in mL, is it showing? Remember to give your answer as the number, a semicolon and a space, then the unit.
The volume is 4; mL
